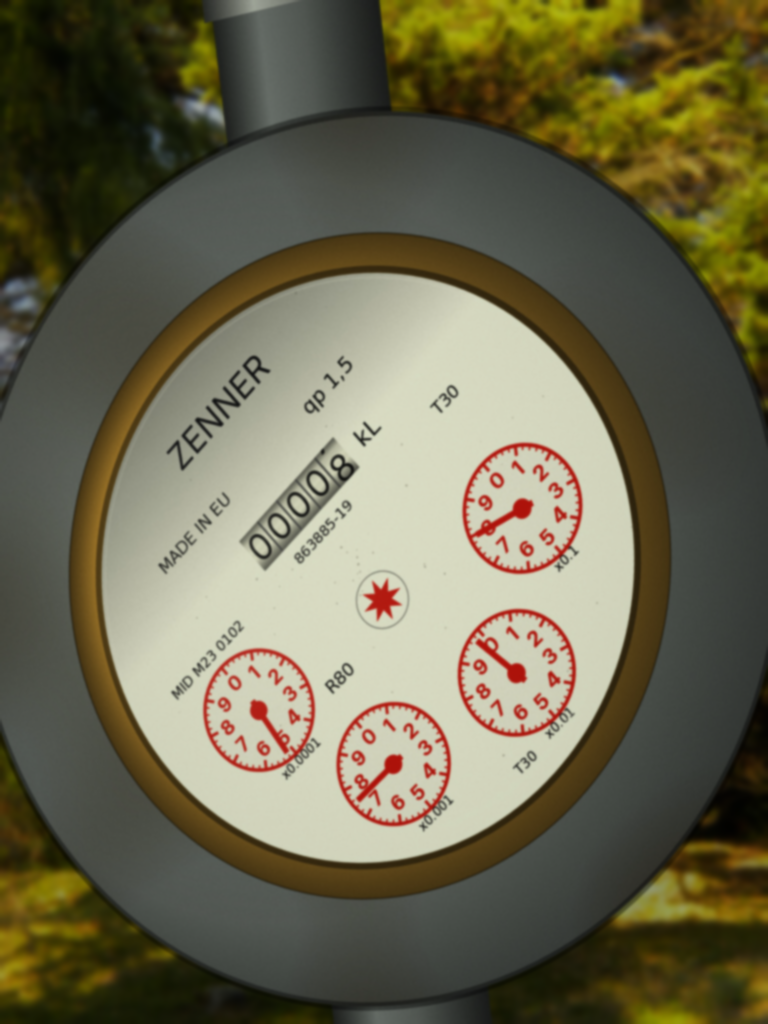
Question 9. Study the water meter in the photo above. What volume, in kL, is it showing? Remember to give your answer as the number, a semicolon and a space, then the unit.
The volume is 7.7975; kL
